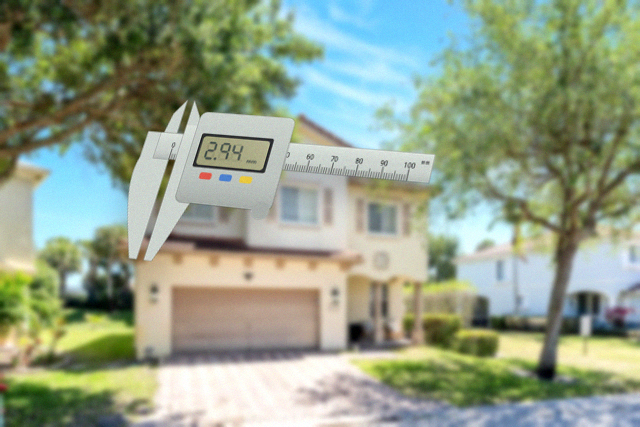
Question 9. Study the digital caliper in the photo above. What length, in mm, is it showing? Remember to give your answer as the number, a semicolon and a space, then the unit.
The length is 2.94; mm
